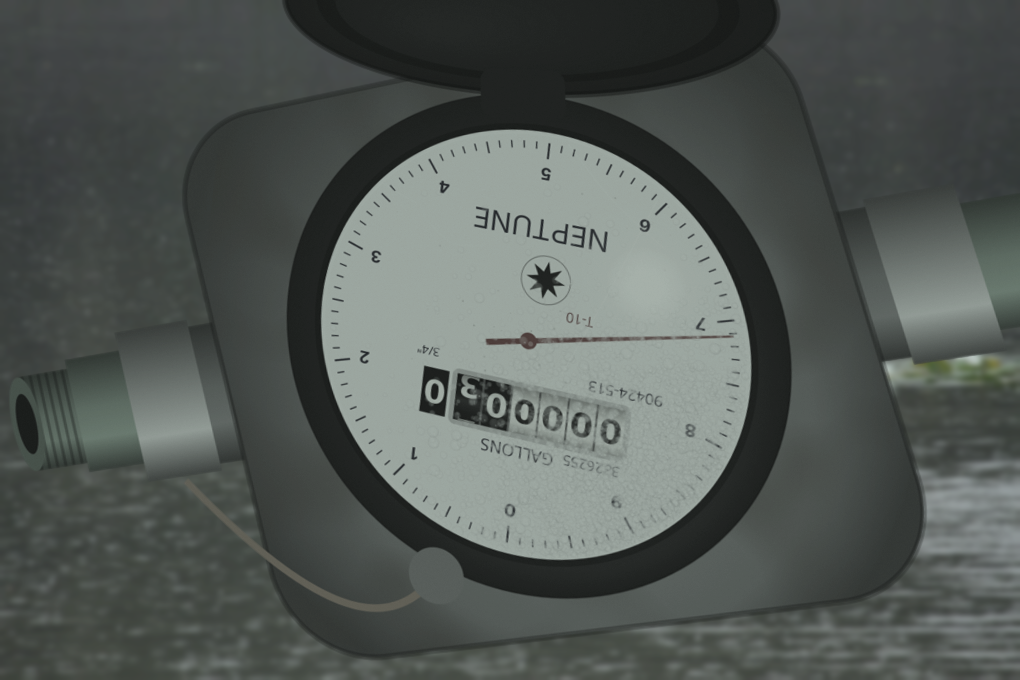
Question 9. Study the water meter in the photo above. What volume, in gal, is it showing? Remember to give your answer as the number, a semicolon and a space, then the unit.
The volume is 27.1; gal
